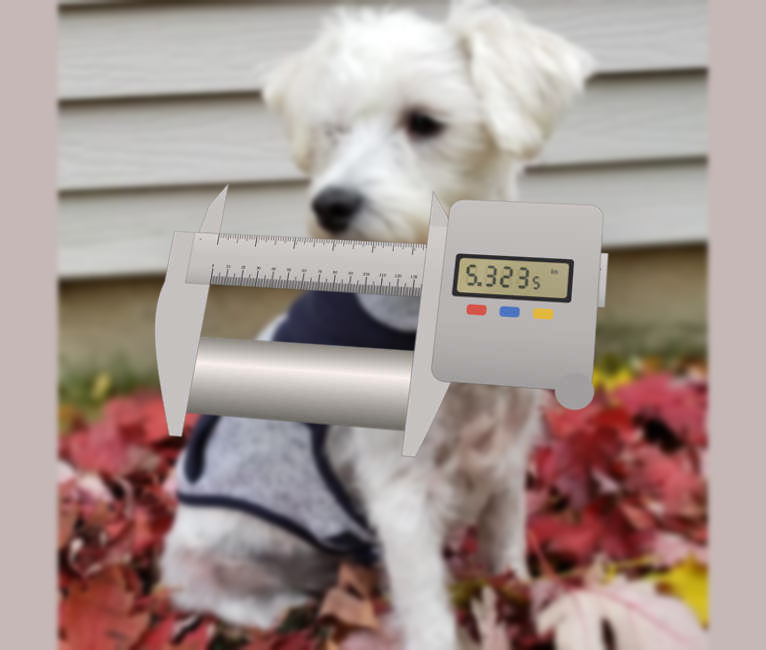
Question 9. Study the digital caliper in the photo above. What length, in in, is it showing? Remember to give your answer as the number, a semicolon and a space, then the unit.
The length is 5.3235; in
